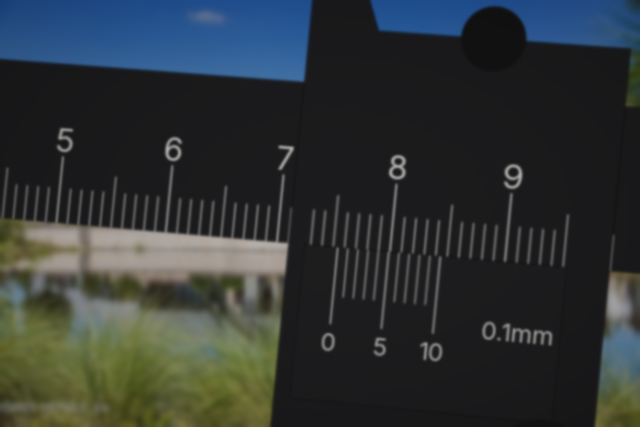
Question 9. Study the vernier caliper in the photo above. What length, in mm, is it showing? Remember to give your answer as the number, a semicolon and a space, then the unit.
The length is 75.4; mm
